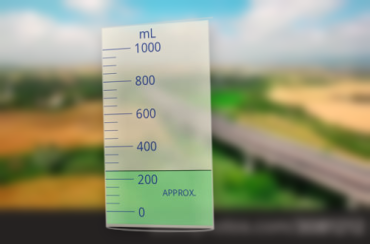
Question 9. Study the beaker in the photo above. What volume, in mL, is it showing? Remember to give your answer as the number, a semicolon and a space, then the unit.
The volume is 250; mL
